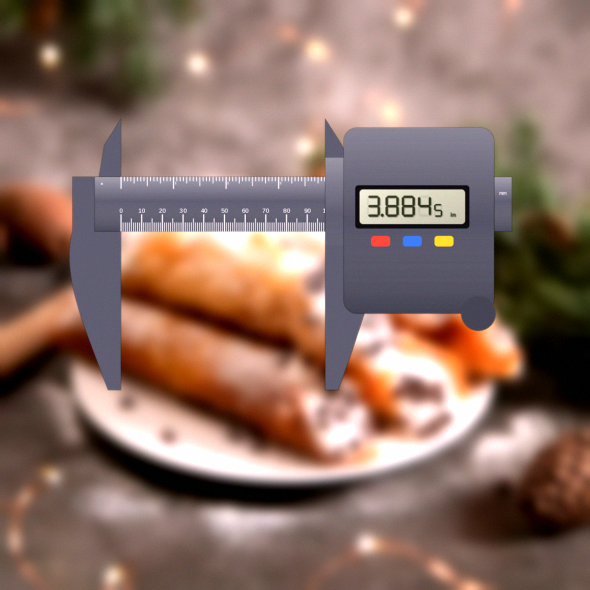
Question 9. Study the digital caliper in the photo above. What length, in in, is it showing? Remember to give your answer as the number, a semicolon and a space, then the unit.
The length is 3.8845; in
